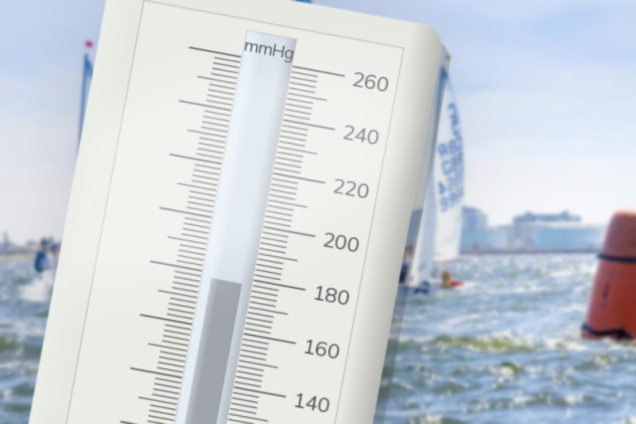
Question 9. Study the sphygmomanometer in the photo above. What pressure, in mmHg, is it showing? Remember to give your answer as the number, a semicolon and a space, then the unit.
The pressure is 178; mmHg
